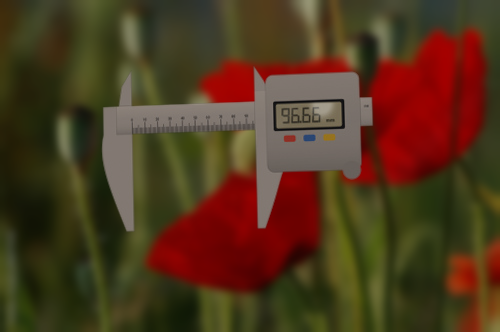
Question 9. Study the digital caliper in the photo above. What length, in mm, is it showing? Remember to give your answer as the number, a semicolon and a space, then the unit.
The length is 96.66; mm
